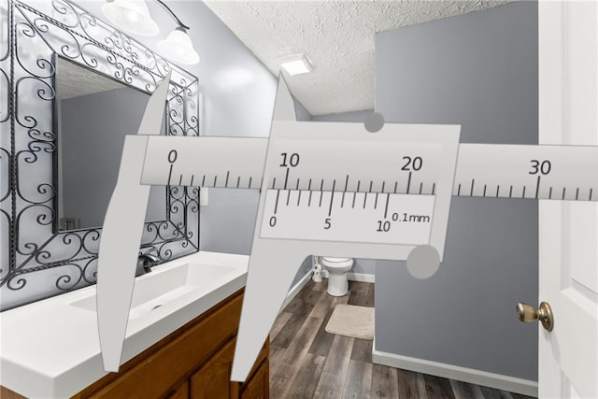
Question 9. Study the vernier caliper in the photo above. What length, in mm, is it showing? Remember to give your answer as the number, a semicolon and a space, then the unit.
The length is 9.5; mm
